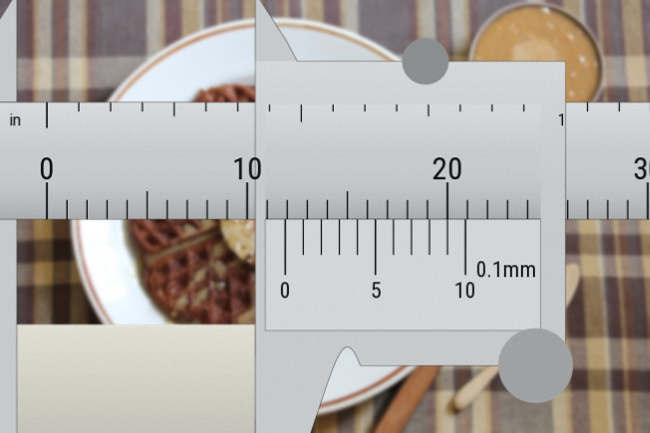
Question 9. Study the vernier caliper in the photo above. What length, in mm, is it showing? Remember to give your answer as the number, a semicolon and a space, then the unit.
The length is 11.9; mm
